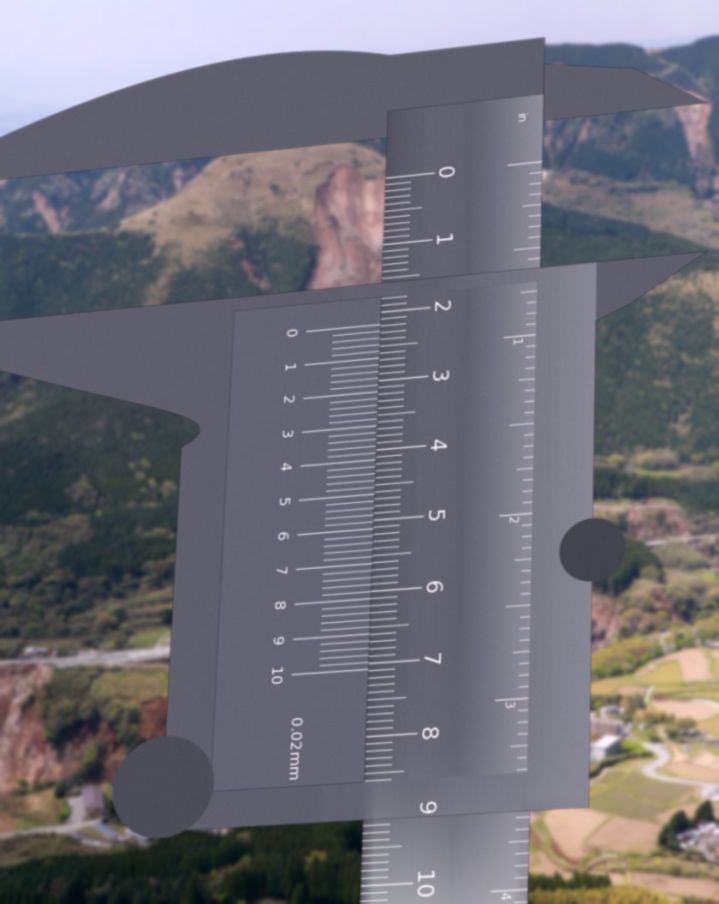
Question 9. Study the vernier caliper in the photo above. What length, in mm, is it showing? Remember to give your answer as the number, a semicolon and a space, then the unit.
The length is 21.8; mm
